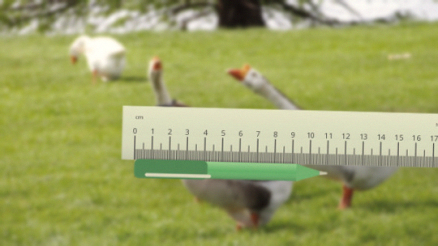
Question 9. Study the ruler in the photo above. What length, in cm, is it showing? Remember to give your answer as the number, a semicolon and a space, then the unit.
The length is 11; cm
